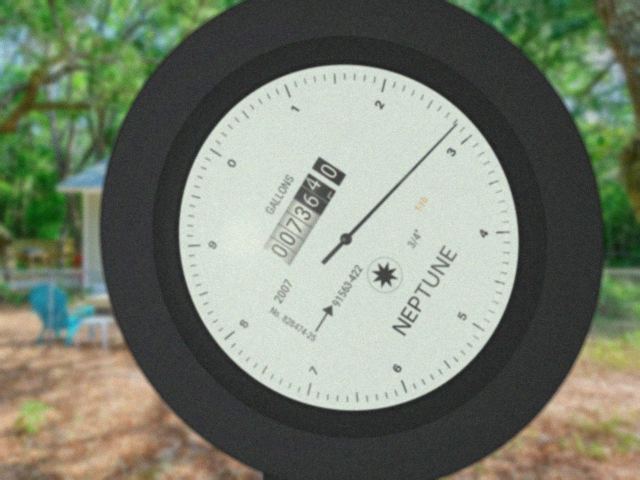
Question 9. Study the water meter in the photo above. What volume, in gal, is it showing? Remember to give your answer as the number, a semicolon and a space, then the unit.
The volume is 73642.8; gal
